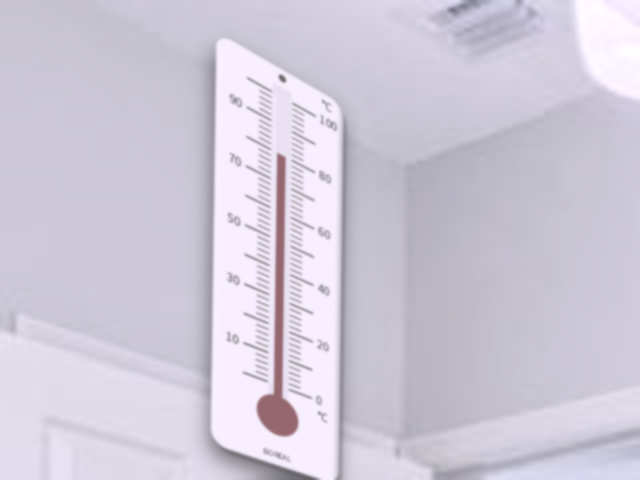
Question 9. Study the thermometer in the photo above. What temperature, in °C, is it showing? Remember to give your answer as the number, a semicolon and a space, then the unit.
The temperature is 80; °C
